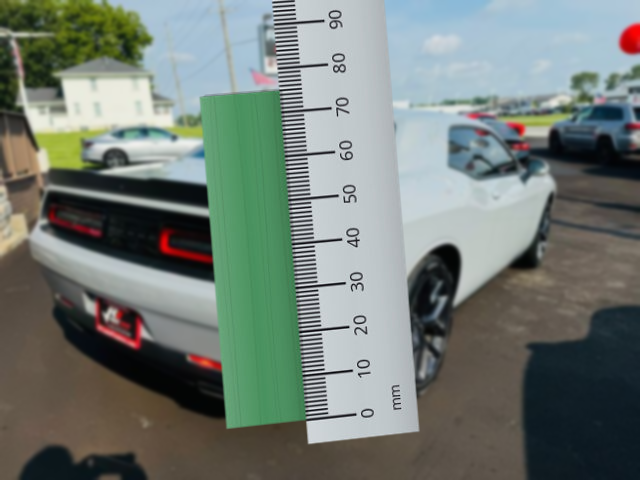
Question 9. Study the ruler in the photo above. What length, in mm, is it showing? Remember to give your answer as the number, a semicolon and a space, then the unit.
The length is 75; mm
